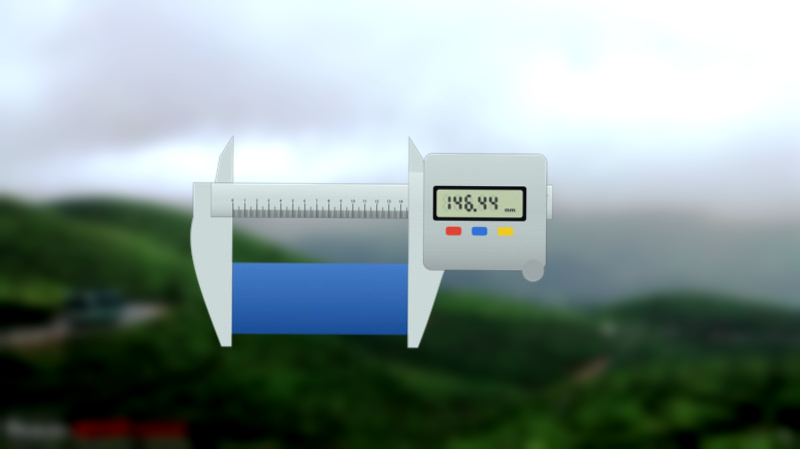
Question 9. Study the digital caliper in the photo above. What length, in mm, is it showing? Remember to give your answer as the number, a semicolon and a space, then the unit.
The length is 146.44; mm
